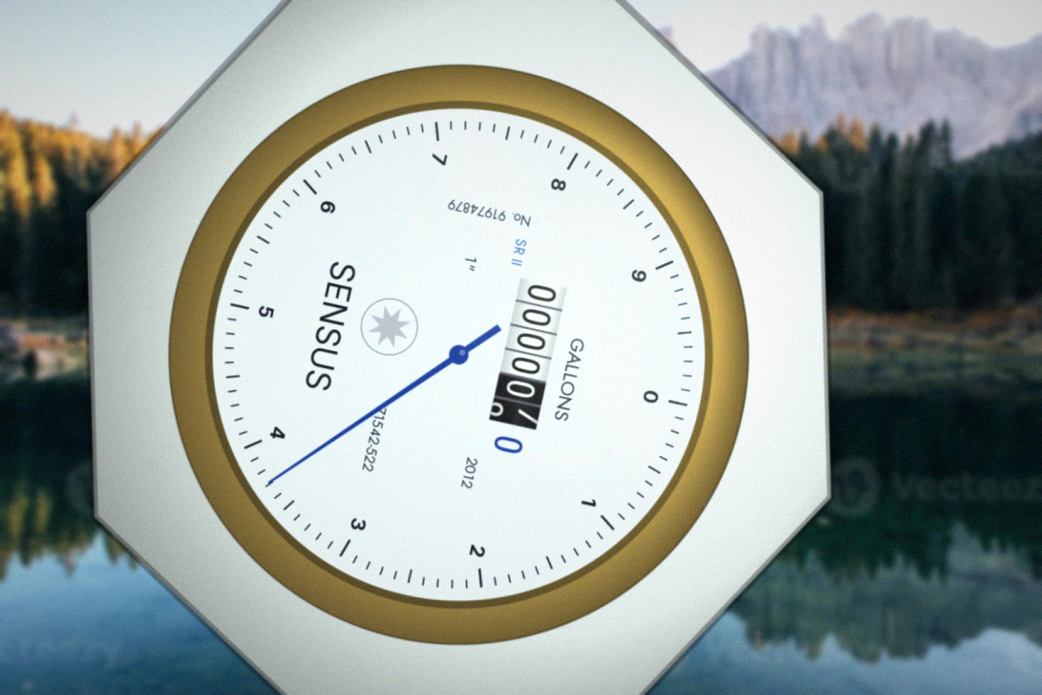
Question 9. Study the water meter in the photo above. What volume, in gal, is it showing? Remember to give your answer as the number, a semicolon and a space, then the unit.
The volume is 73.7; gal
